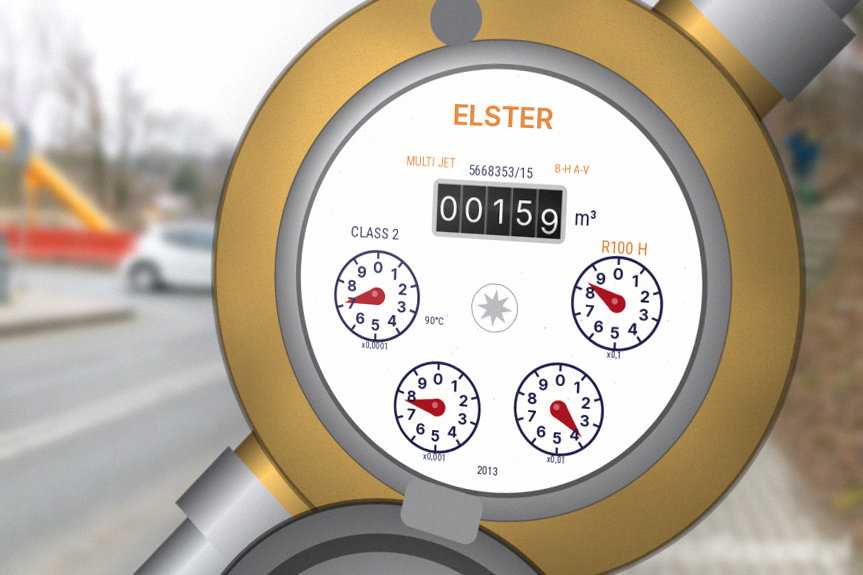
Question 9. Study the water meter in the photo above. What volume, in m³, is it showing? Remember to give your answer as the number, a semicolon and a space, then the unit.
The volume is 158.8377; m³
